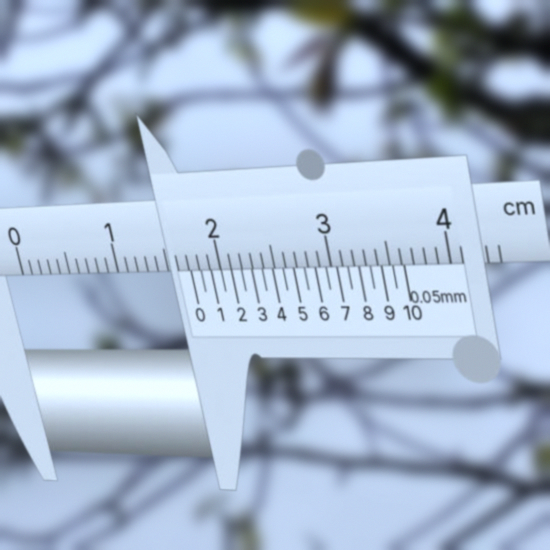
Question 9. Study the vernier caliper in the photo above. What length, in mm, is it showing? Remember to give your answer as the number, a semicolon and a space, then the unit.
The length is 17.2; mm
